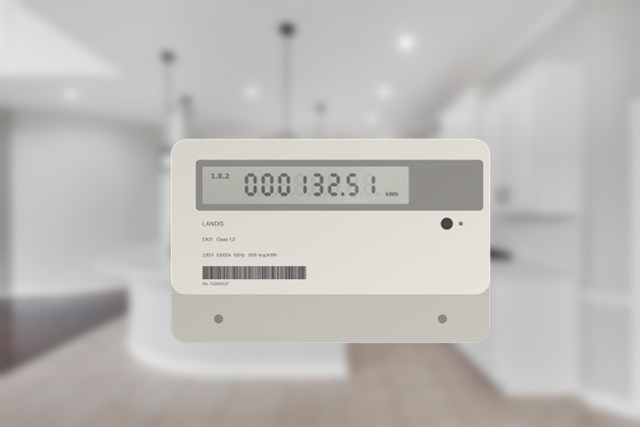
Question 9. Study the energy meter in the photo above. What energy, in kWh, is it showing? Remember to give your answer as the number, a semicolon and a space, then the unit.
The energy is 132.51; kWh
